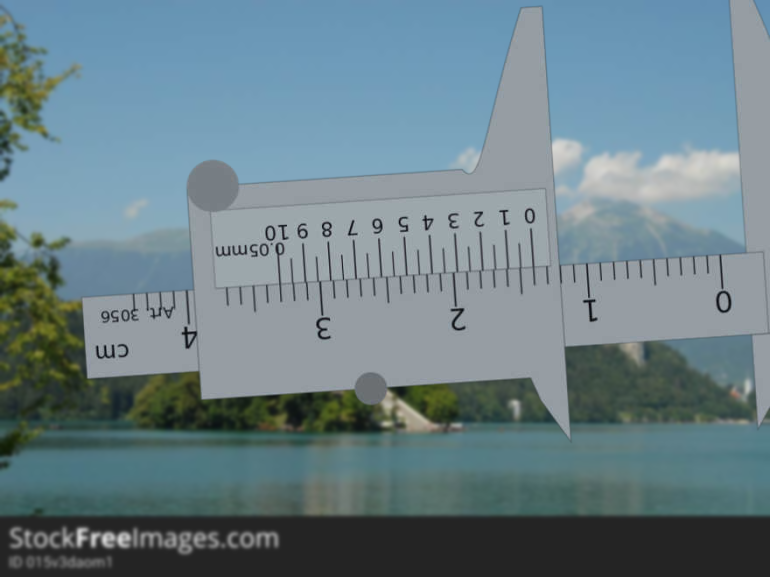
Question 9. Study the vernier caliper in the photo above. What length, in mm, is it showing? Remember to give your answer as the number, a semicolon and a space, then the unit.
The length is 14.0; mm
